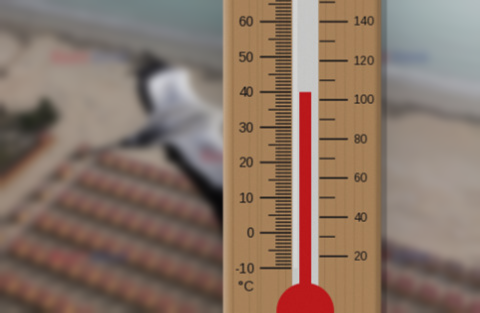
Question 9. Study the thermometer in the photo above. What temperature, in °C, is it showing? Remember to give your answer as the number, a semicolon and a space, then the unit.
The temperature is 40; °C
